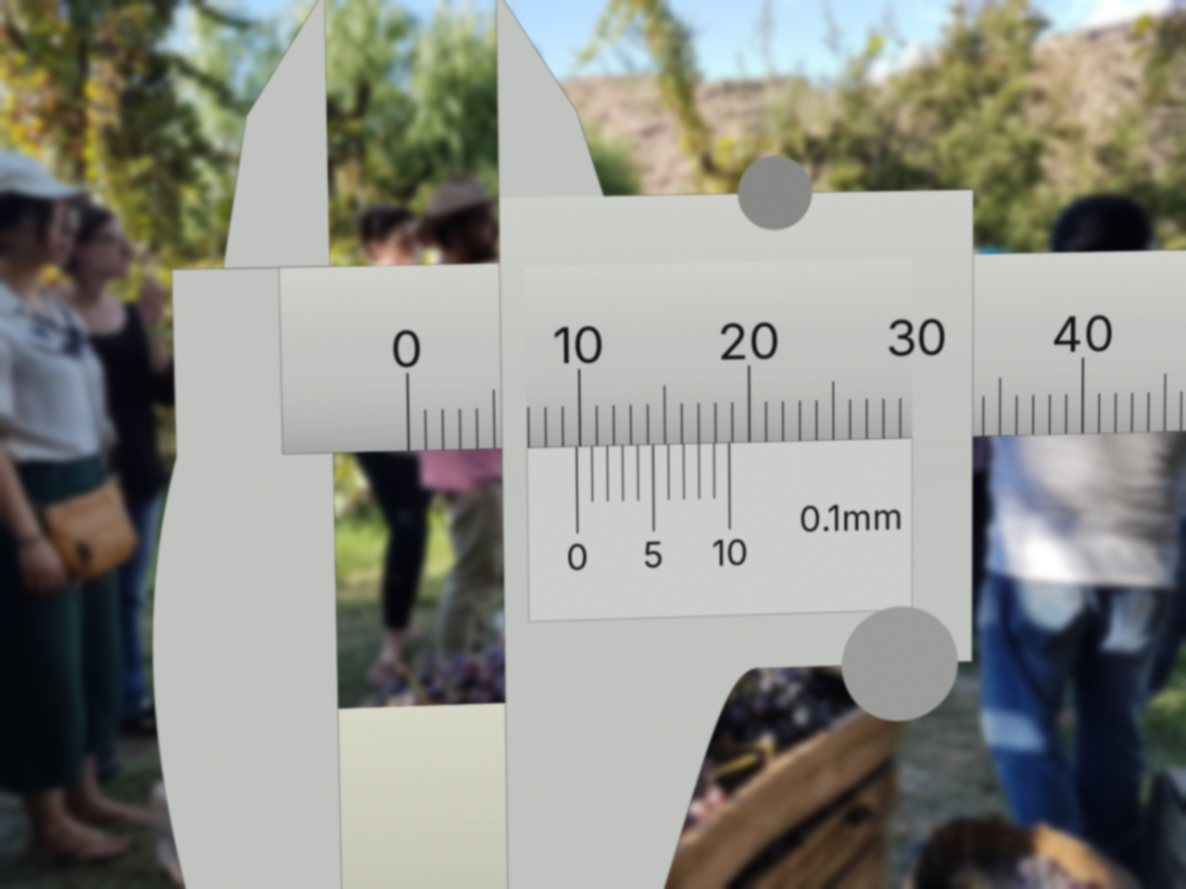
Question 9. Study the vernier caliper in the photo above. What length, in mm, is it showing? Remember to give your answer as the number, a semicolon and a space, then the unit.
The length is 9.8; mm
